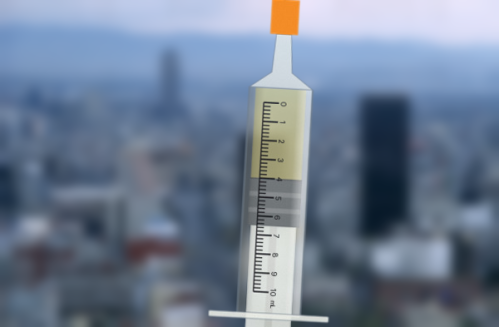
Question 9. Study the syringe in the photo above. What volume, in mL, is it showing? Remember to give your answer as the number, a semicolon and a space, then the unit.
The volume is 4; mL
